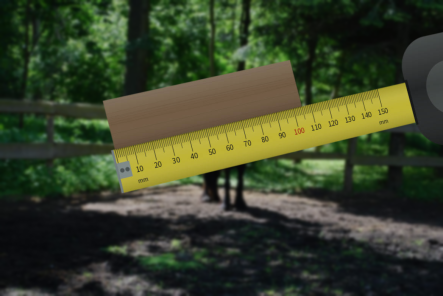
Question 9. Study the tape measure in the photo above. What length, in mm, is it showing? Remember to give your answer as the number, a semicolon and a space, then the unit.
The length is 105; mm
